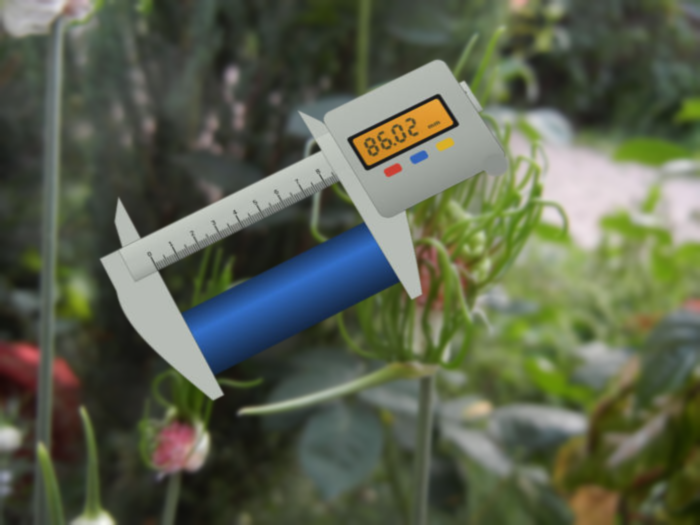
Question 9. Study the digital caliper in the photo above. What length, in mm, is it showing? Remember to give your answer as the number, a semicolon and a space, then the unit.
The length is 86.02; mm
